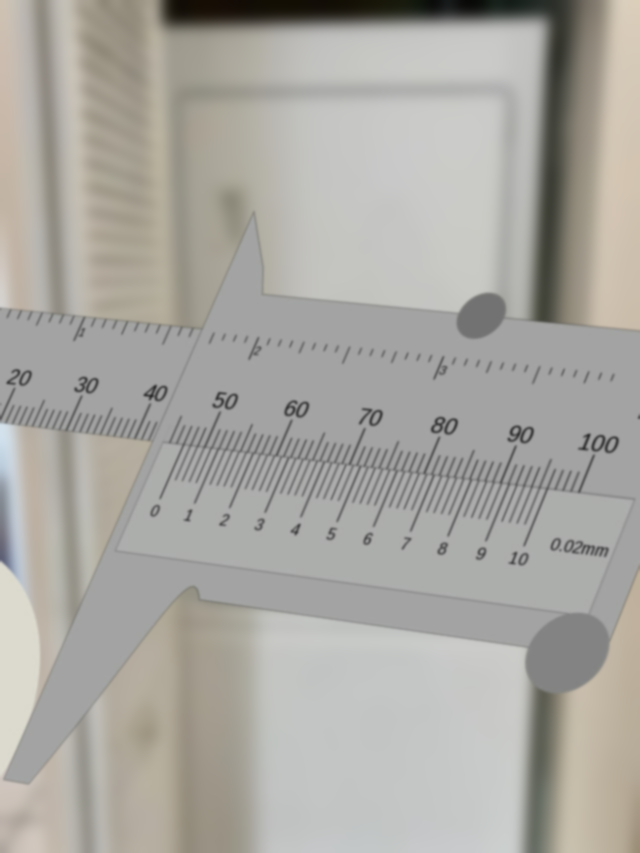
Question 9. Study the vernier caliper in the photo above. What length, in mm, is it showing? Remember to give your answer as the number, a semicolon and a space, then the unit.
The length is 47.0; mm
